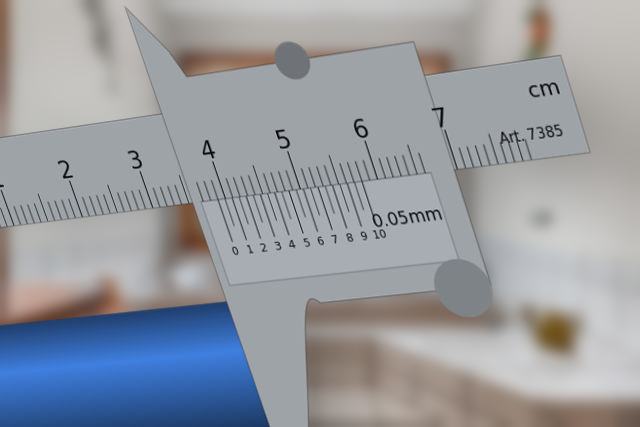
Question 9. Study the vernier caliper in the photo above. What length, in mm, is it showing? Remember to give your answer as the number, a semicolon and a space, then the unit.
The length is 39.0; mm
